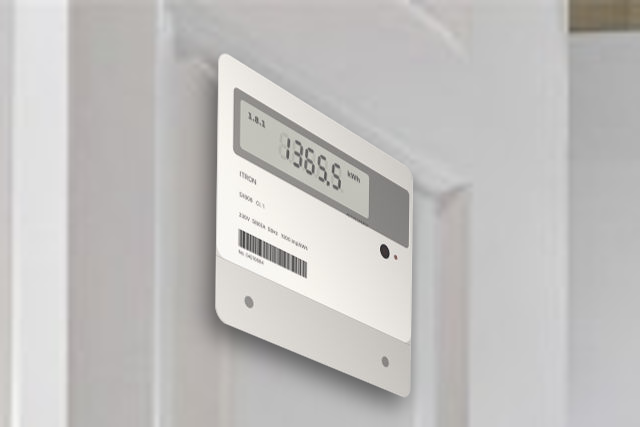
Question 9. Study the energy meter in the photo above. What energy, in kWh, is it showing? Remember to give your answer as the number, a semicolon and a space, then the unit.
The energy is 1365.5; kWh
